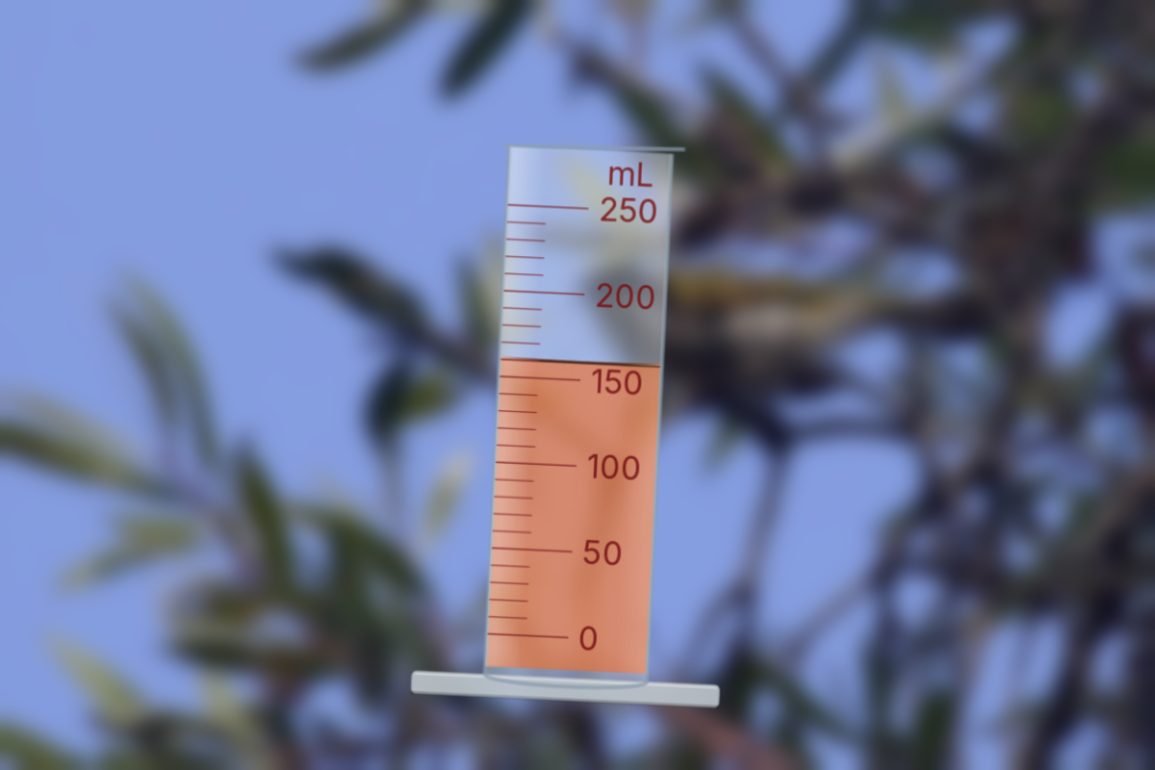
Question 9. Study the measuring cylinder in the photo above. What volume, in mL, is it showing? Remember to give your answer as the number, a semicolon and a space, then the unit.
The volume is 160; mL
